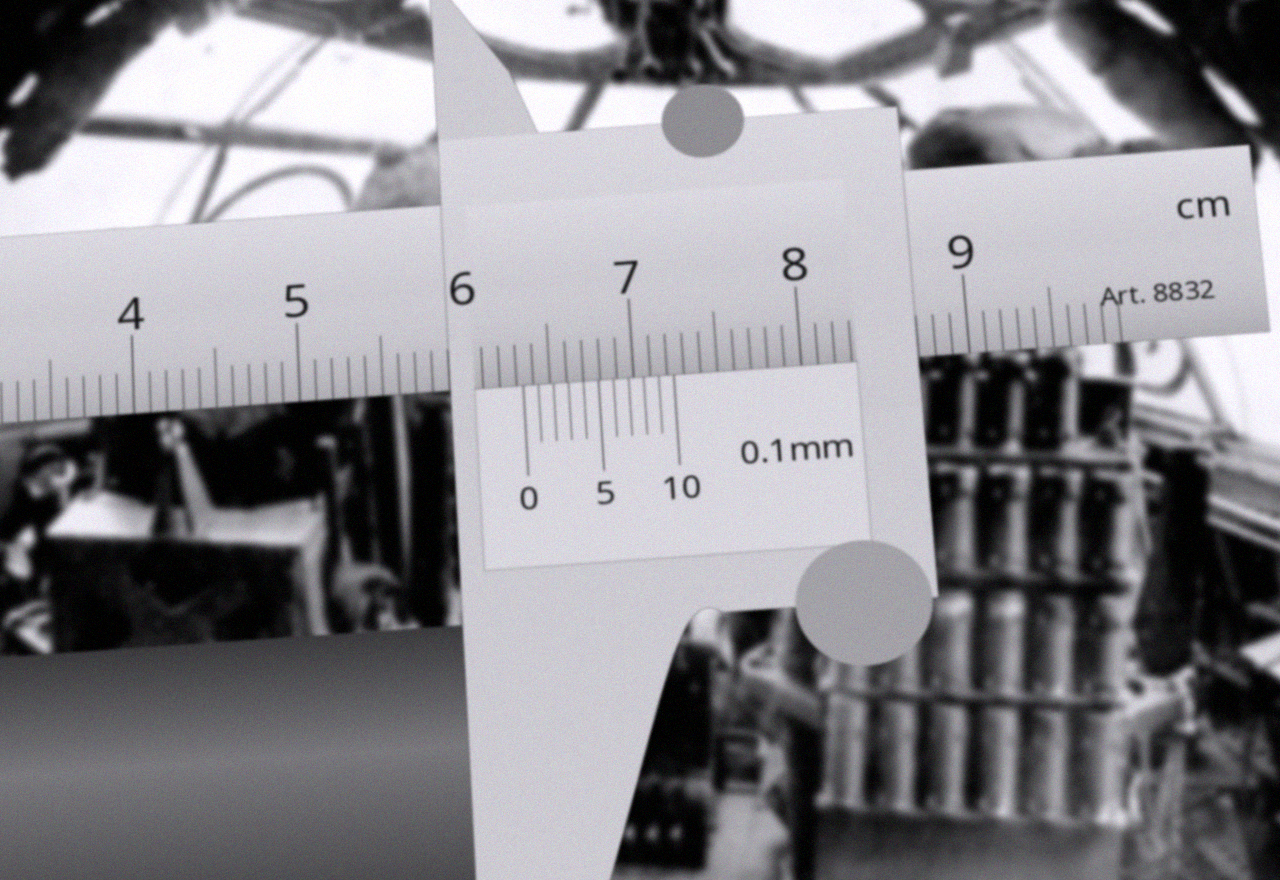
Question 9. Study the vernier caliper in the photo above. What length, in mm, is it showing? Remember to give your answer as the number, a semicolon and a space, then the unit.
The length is 63.4; mm
